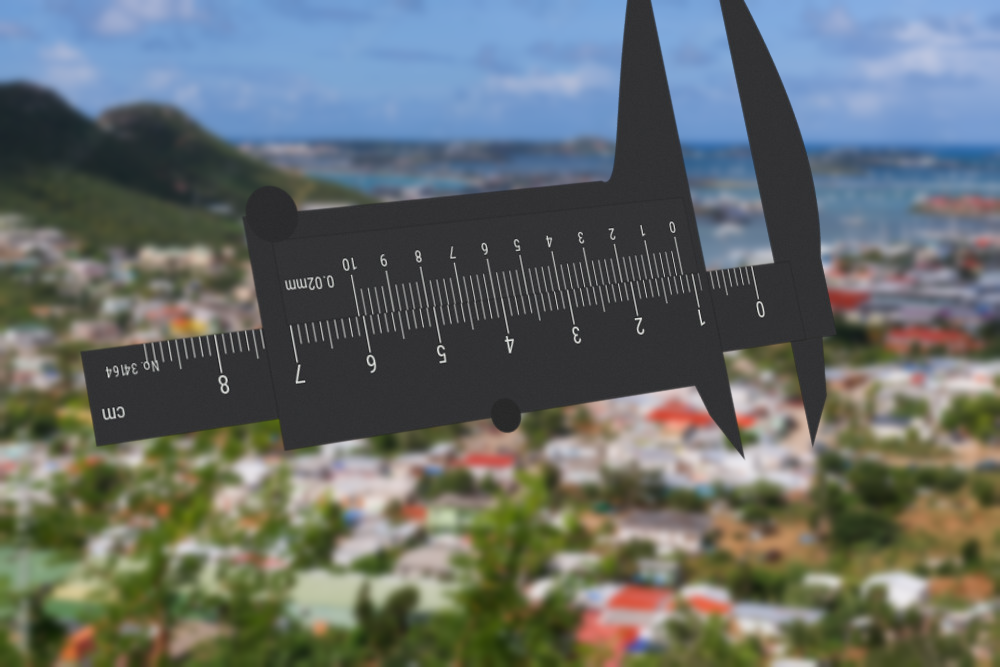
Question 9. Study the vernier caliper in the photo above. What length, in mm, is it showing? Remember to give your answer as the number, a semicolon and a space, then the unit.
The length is 11.6; mm
